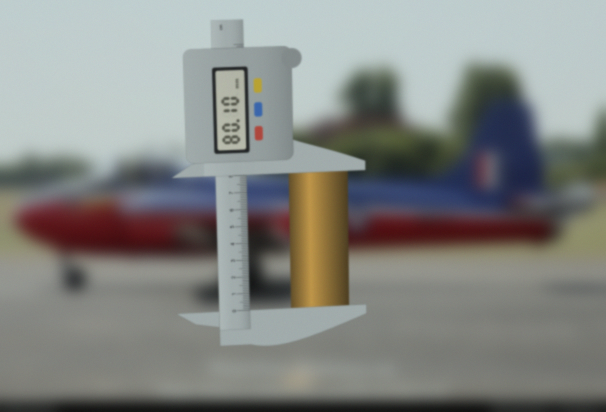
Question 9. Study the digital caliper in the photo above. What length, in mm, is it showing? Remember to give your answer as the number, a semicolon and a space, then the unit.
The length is 80.10; mm
